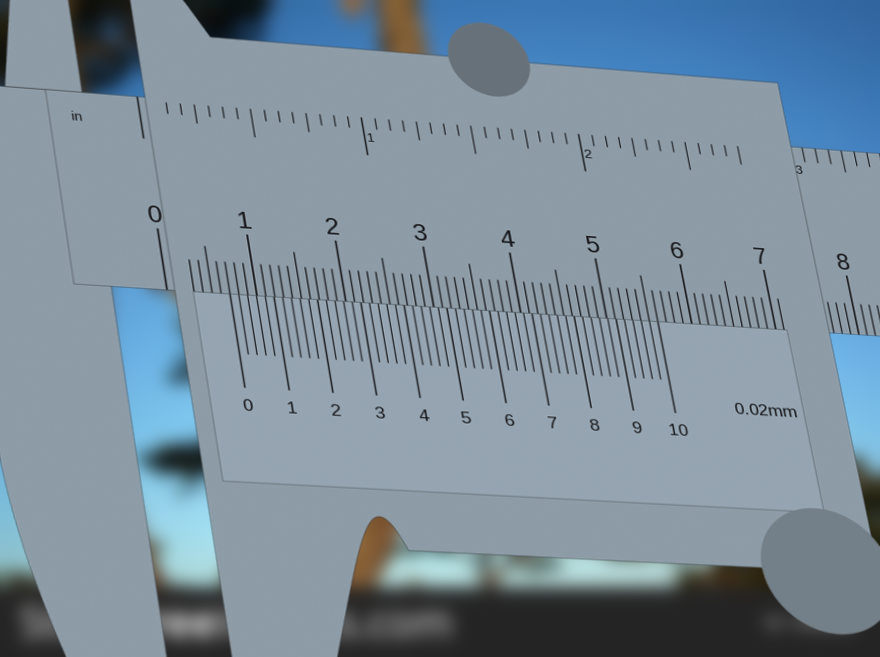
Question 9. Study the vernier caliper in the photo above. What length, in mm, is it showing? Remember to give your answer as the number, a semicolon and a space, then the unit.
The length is 7.0; mm
